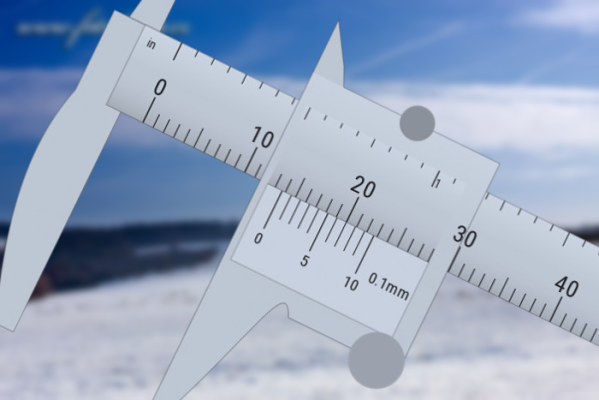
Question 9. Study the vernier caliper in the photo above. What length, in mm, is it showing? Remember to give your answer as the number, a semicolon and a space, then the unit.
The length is 13.7; mm
